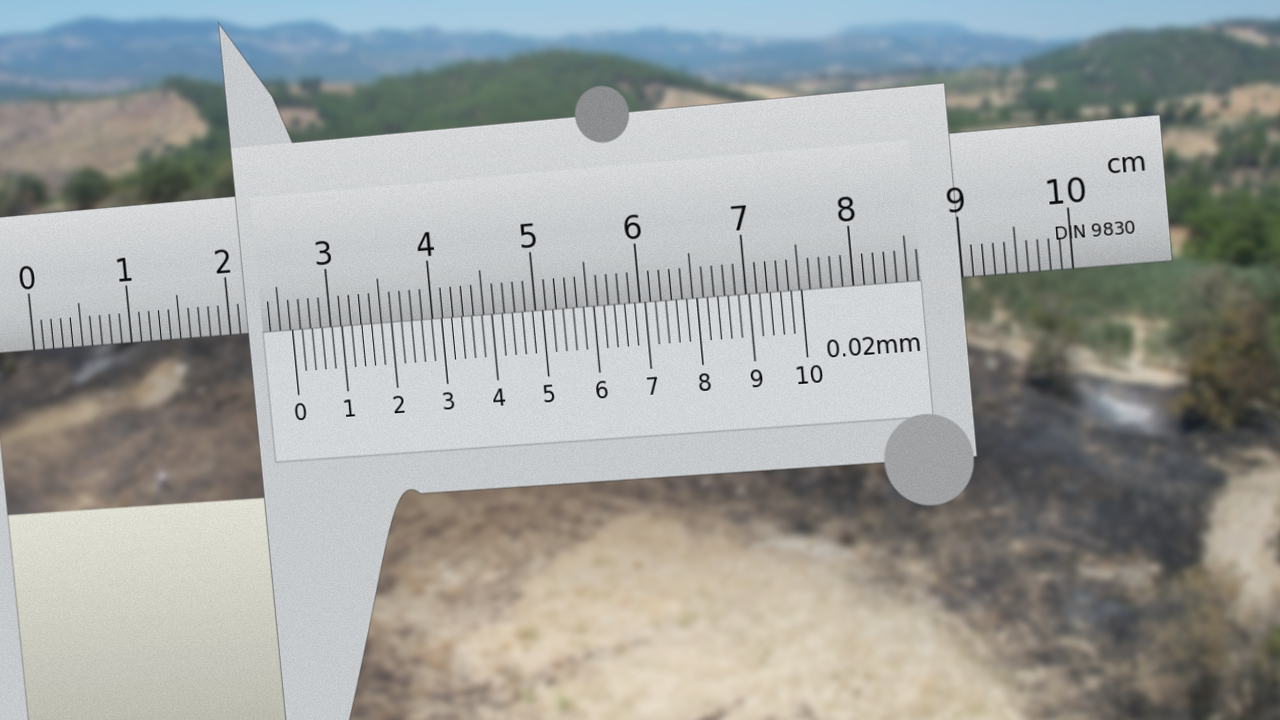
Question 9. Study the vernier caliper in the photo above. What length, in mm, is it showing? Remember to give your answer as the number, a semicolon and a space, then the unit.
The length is 26.2; mm
